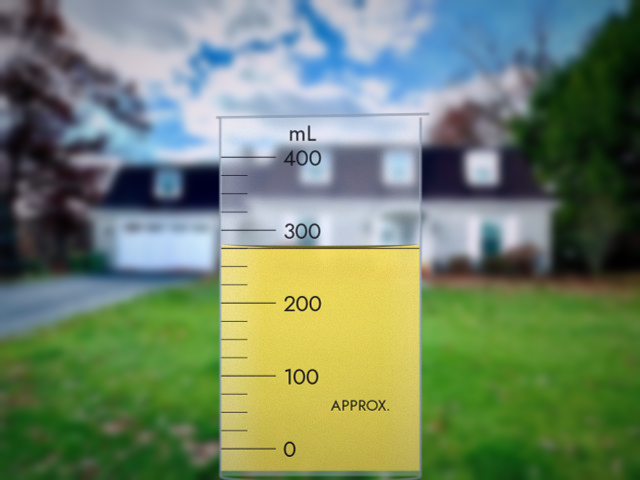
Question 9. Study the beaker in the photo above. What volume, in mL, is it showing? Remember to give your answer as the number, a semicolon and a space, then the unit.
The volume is 275; mL
